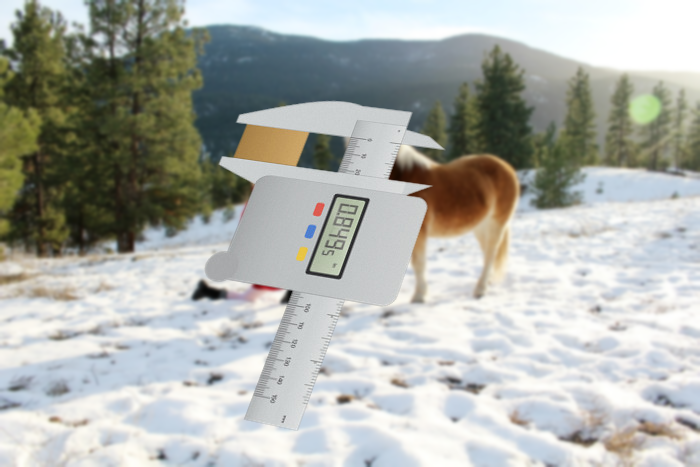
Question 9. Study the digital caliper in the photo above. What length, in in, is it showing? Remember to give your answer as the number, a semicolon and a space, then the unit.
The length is 0.8495; in
